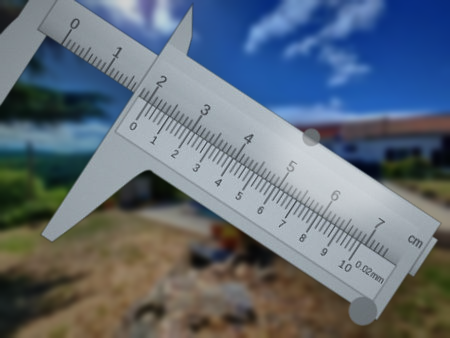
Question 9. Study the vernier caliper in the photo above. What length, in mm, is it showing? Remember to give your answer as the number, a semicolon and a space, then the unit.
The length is 20.0; mm
